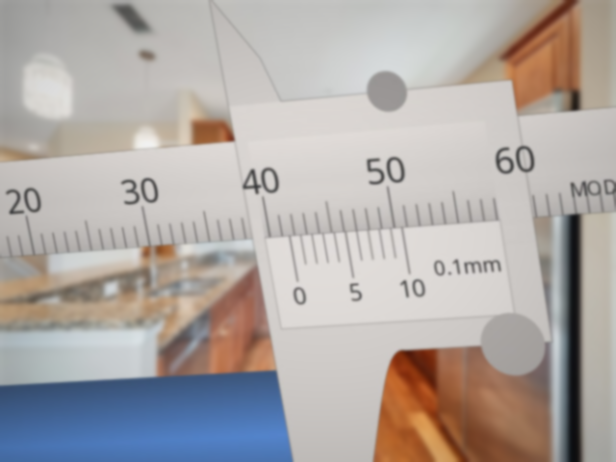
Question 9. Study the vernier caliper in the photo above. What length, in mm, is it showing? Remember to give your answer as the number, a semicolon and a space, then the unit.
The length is 41.6; mm
